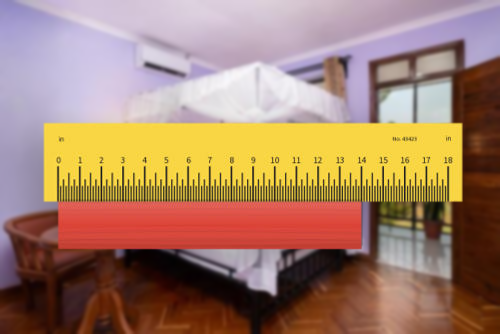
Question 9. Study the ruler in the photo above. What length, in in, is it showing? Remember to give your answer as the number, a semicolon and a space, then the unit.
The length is 14; in
